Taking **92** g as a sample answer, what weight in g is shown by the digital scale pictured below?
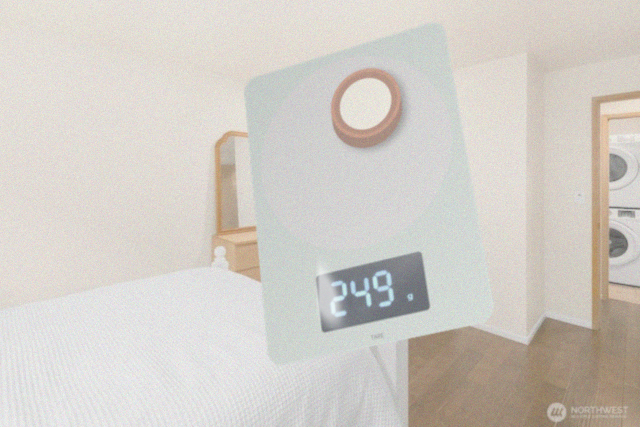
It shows **249** g
